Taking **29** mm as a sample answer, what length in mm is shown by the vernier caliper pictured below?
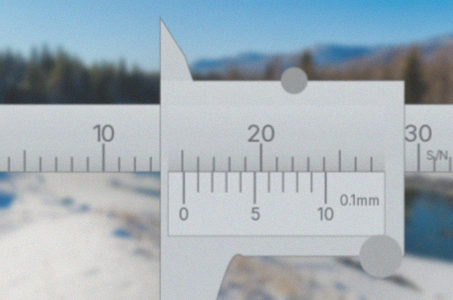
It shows **15.1** mm
